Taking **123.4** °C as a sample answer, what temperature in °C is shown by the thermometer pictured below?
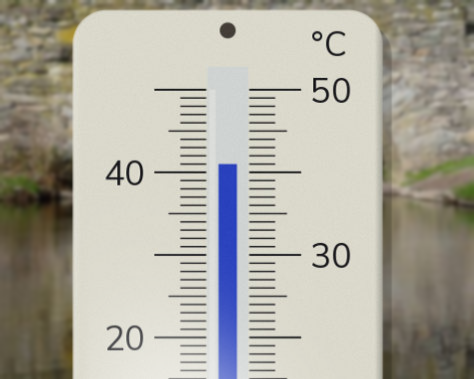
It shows **41** °C
